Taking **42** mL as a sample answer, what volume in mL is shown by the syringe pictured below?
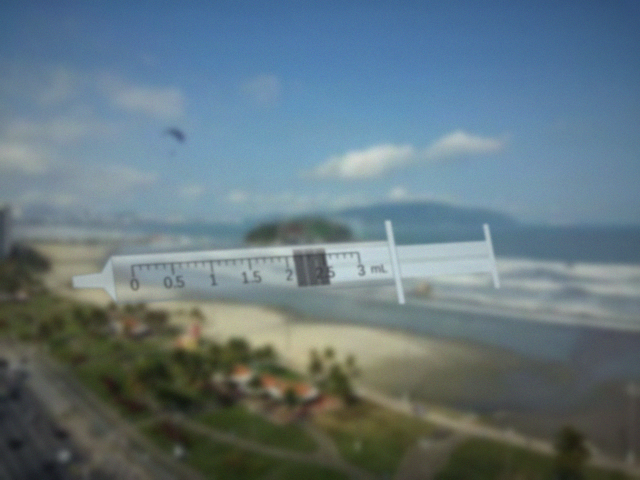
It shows **2.1** mL
